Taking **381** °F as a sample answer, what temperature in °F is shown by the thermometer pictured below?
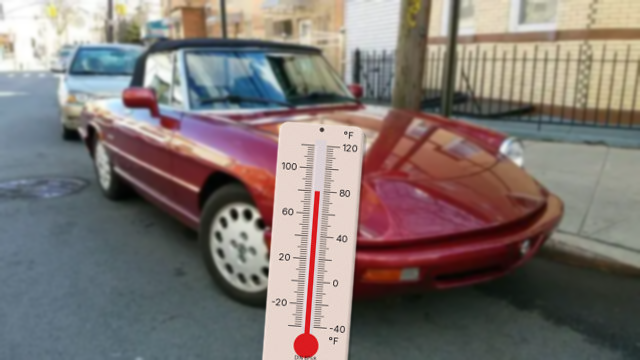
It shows **80** °F
